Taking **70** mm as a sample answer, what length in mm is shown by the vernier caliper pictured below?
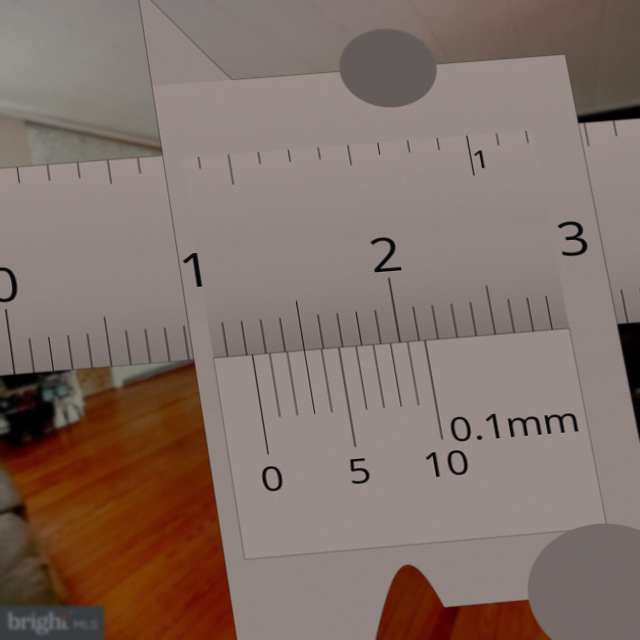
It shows **12.3** mm
